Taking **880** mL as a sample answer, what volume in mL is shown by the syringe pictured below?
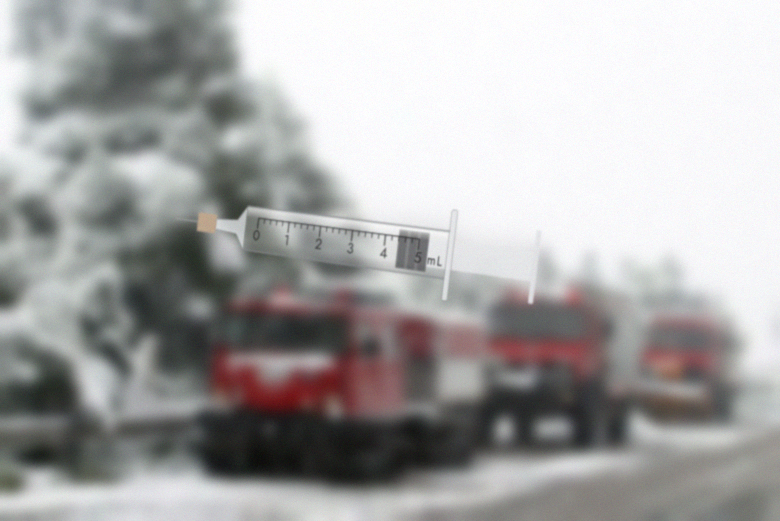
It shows **4.4** mL
